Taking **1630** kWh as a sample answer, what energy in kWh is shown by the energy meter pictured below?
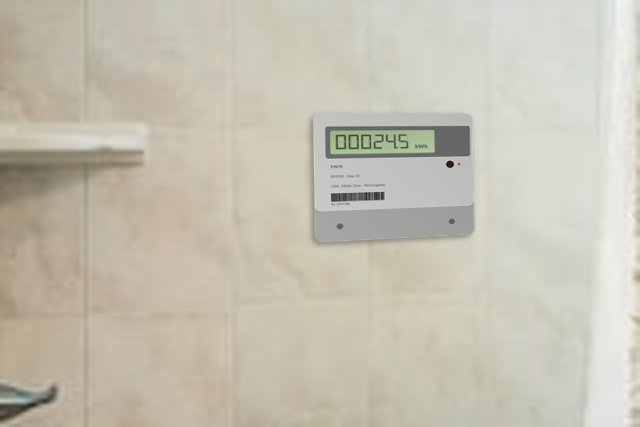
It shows **24.5** kWh
